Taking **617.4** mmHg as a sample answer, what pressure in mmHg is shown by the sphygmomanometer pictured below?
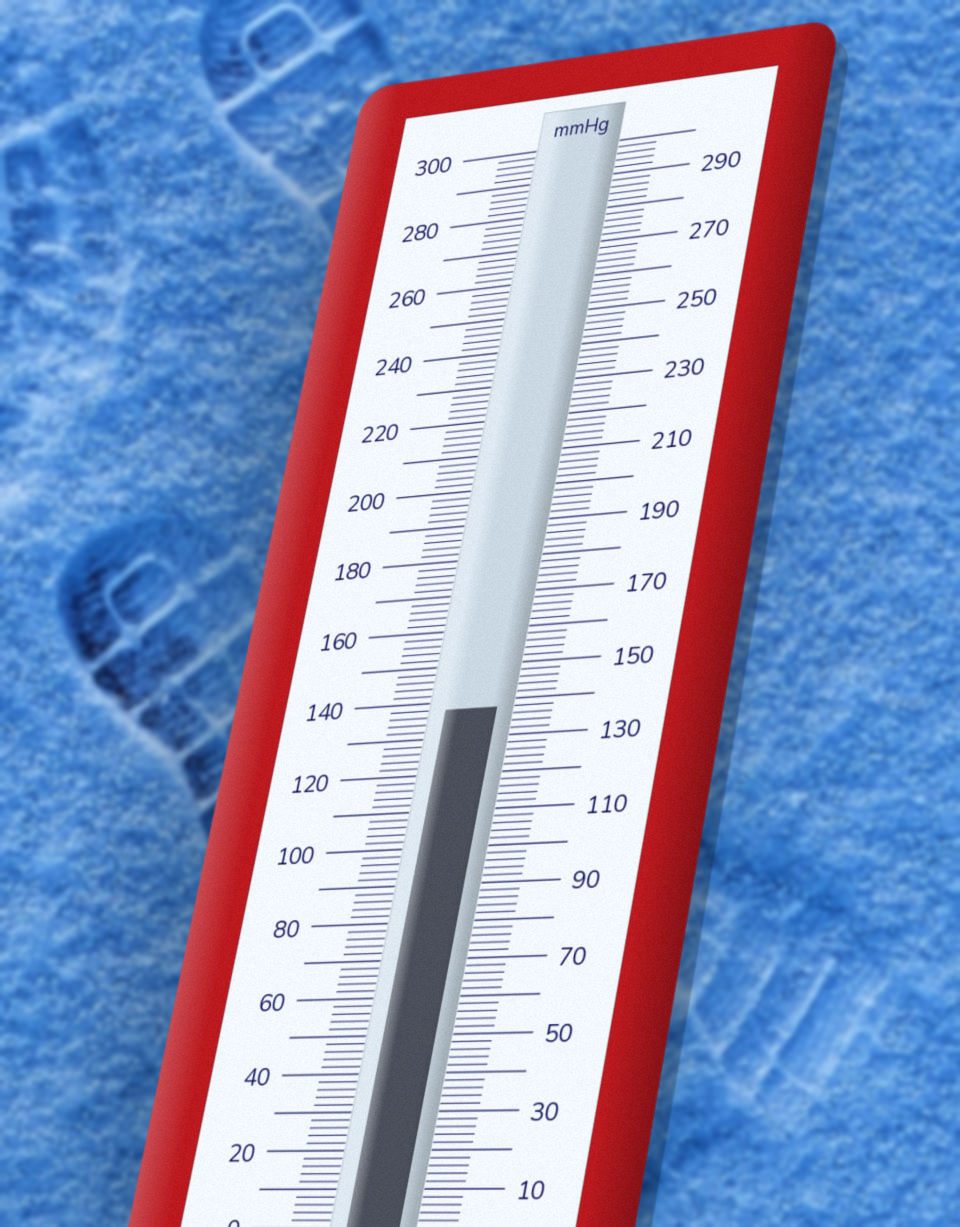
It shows **138** mmHg
